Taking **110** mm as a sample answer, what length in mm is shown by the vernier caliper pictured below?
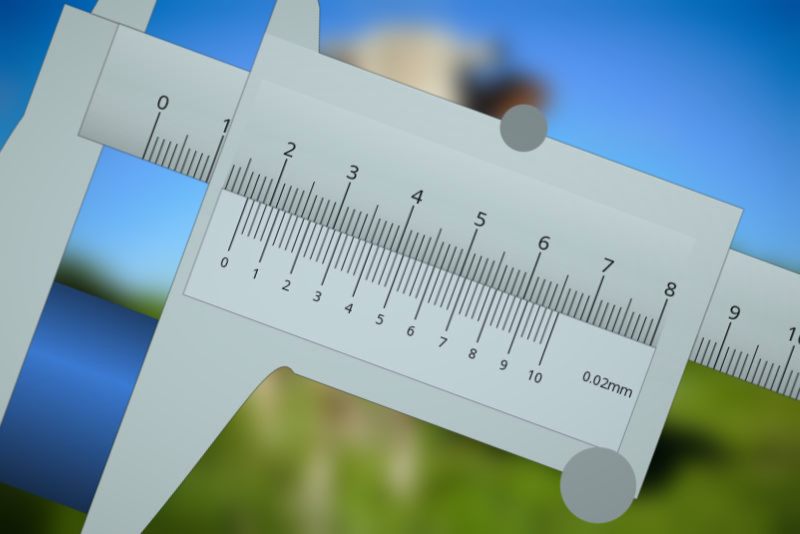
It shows **16.6** mm
